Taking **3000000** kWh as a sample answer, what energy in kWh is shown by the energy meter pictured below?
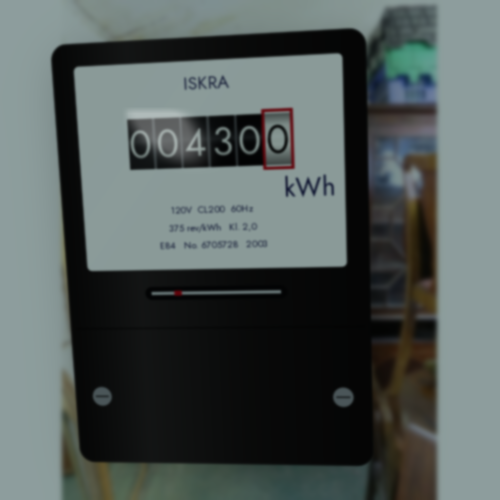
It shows **430.0** kWh
